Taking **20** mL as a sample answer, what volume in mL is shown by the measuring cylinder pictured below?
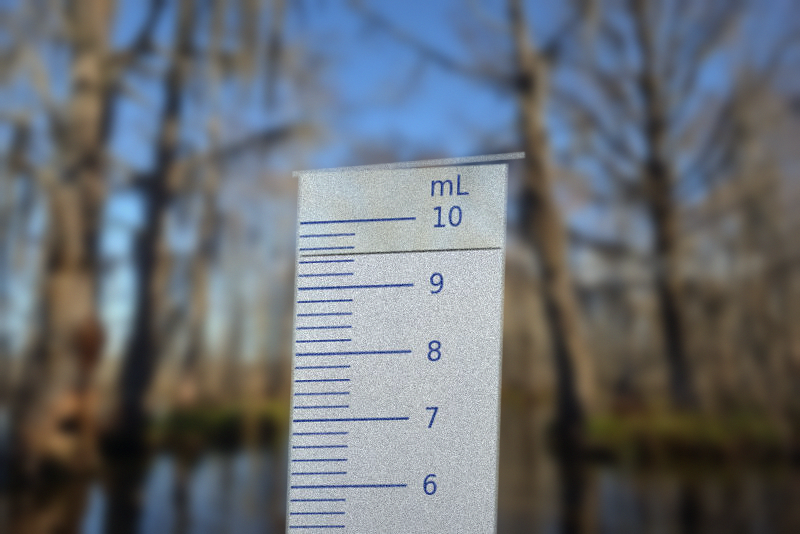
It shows **9.5** mL
